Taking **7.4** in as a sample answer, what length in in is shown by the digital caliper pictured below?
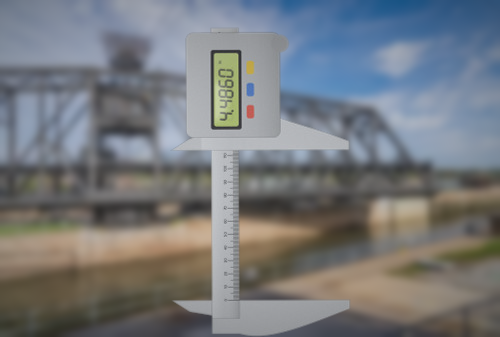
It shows **4.4860** in
